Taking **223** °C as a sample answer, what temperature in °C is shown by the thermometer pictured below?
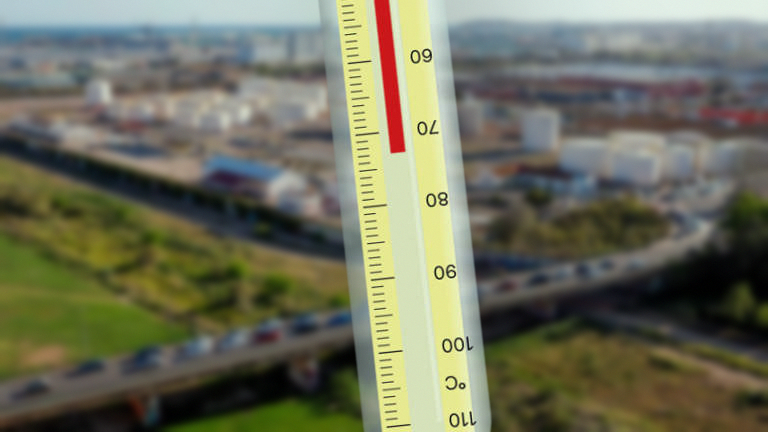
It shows **73** °C
